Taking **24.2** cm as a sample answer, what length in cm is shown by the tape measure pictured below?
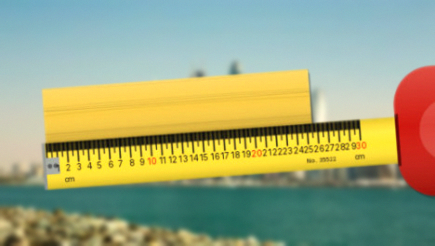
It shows **25.5** cm
